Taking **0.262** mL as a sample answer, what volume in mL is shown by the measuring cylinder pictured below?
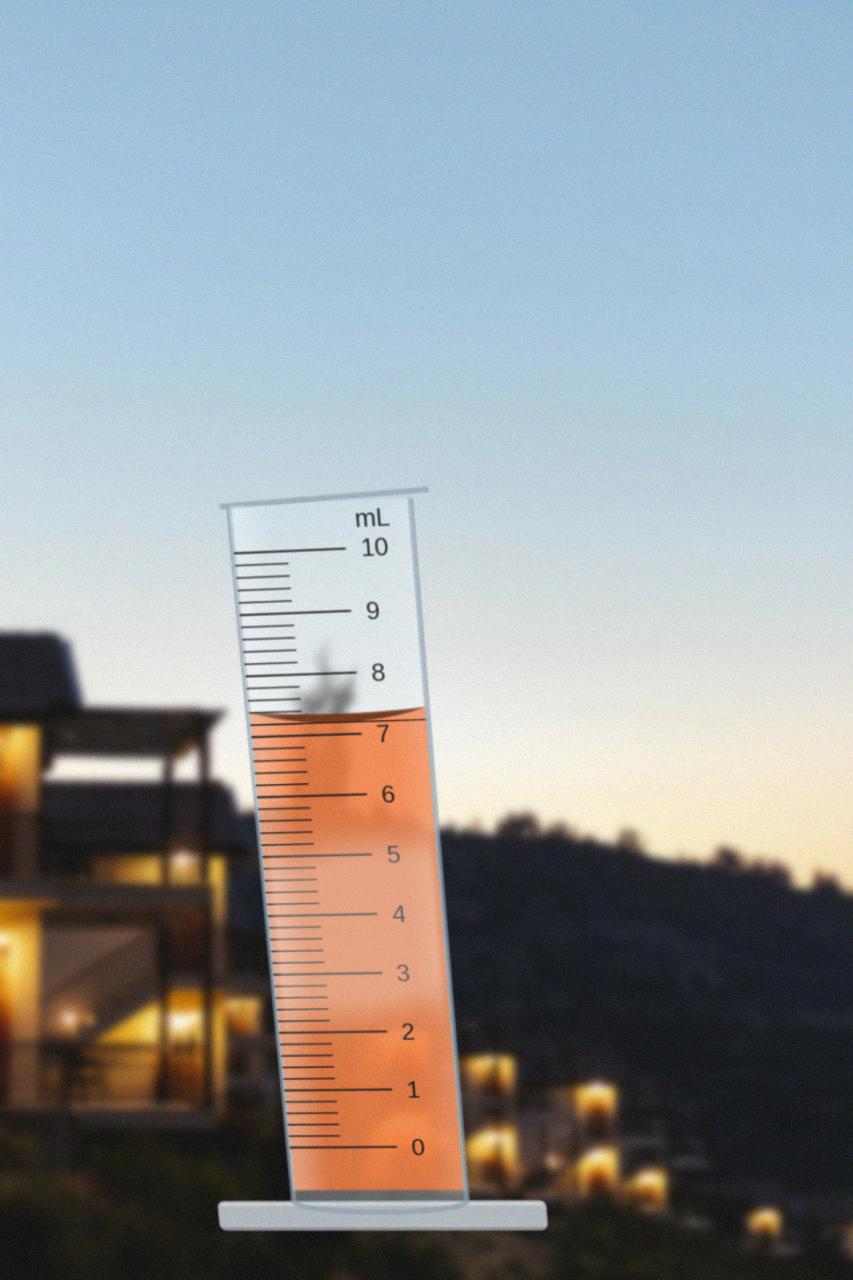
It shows **7.2** mL
